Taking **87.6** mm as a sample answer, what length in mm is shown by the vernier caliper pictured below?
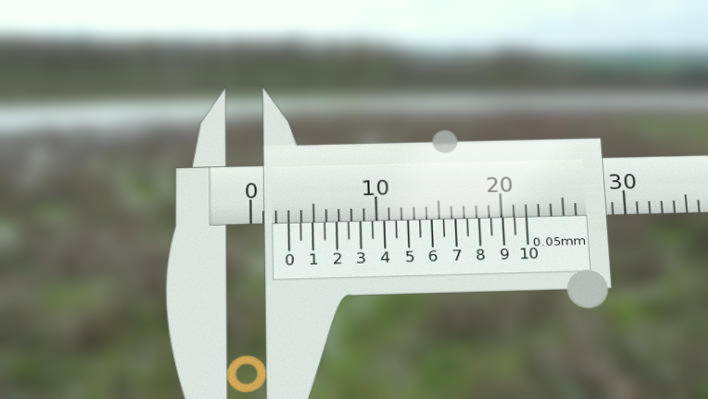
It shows **3.0** mm
